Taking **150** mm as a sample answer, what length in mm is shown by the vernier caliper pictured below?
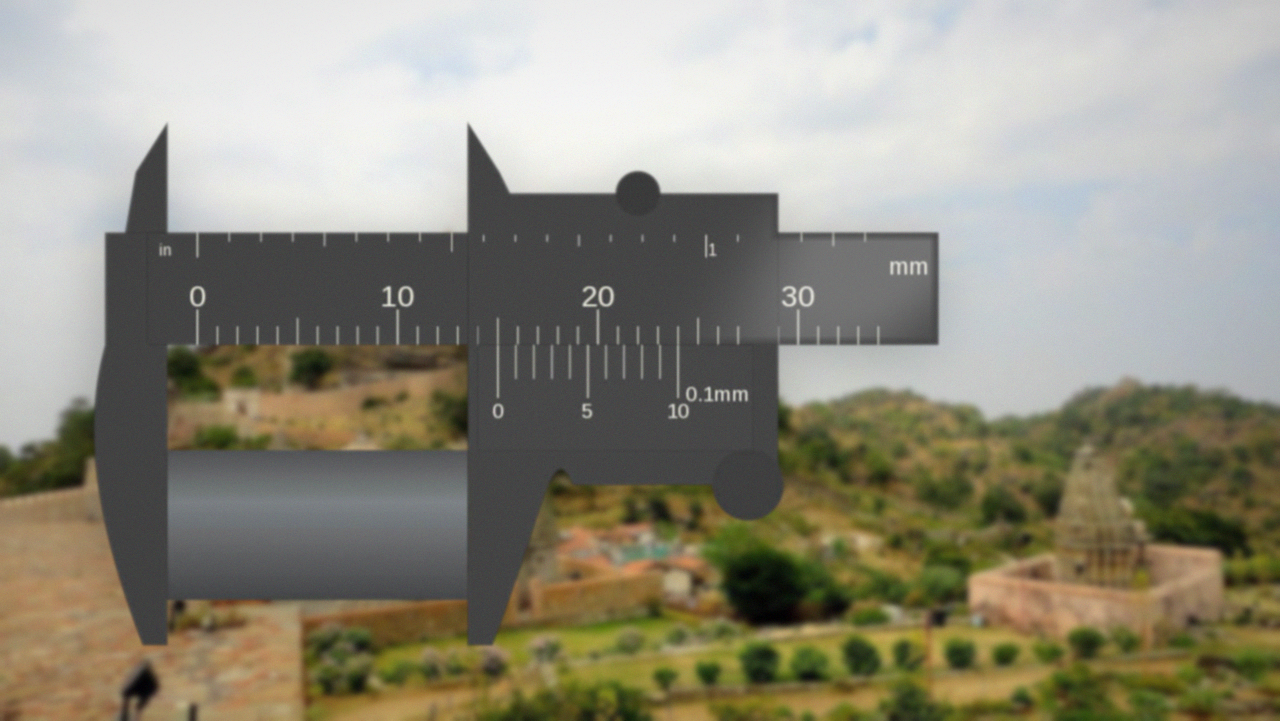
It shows **15.0** mm
